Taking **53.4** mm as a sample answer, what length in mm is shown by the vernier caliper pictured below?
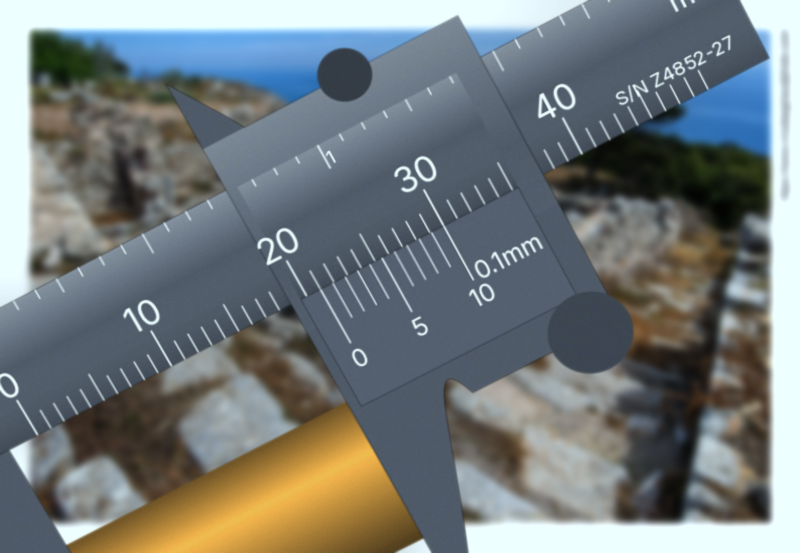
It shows **21.0** mm
